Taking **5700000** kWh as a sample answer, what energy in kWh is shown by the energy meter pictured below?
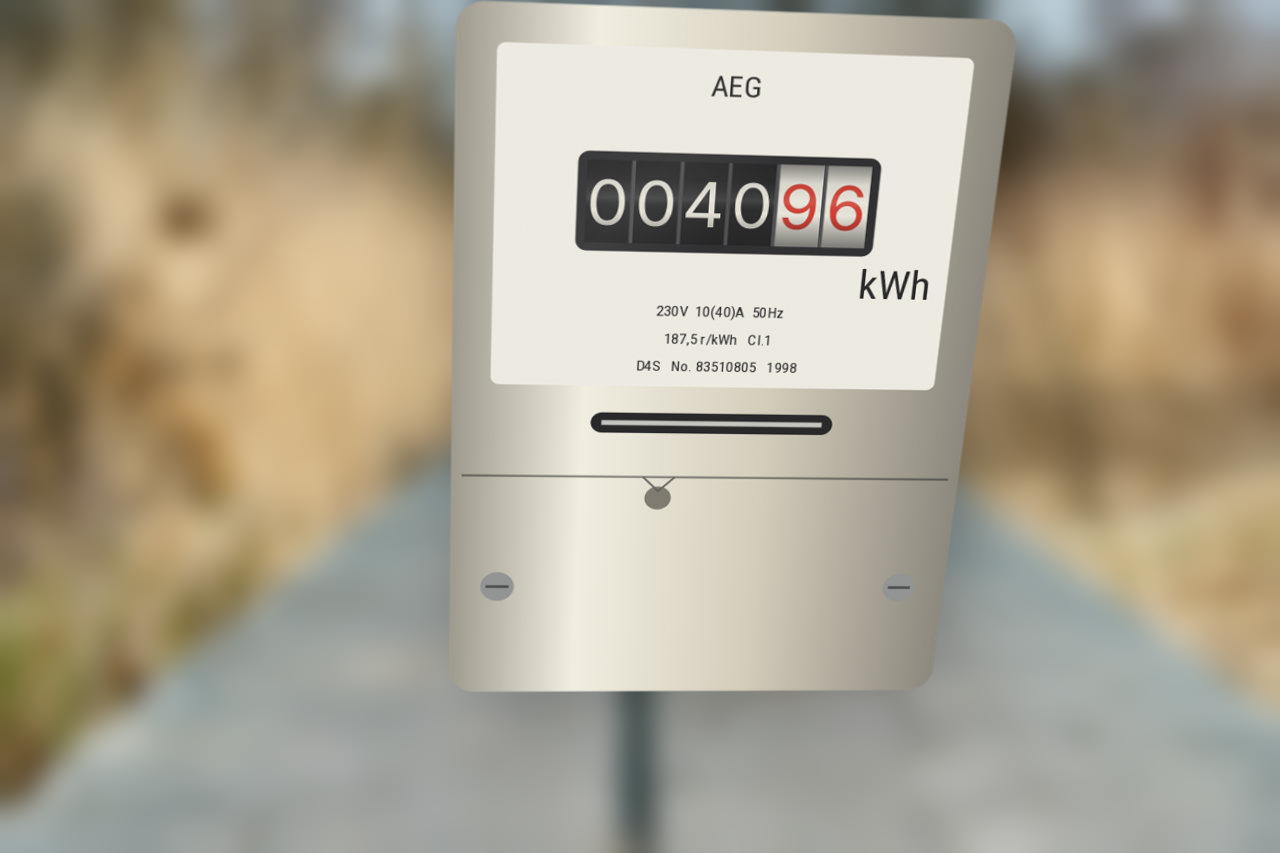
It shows **40.96** kWh
